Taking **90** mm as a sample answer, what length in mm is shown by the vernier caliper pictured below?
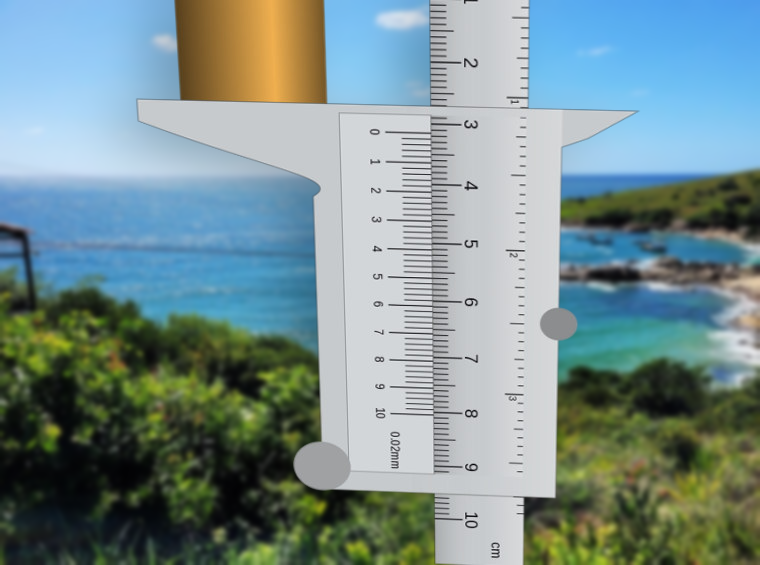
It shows **31.5** mm
